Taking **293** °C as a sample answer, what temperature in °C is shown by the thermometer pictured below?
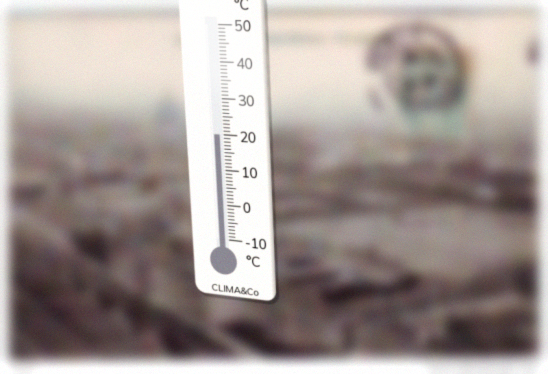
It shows **20** °C
